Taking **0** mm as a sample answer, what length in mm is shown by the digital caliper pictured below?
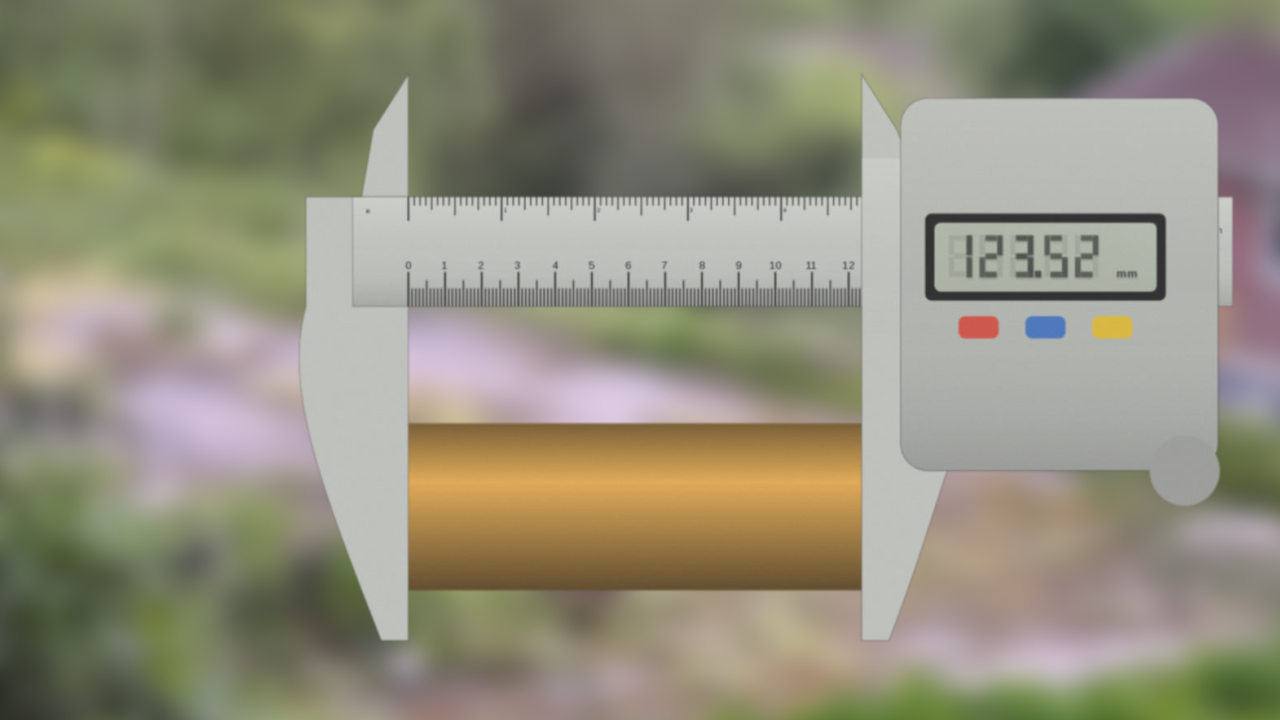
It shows **123.52** mm
